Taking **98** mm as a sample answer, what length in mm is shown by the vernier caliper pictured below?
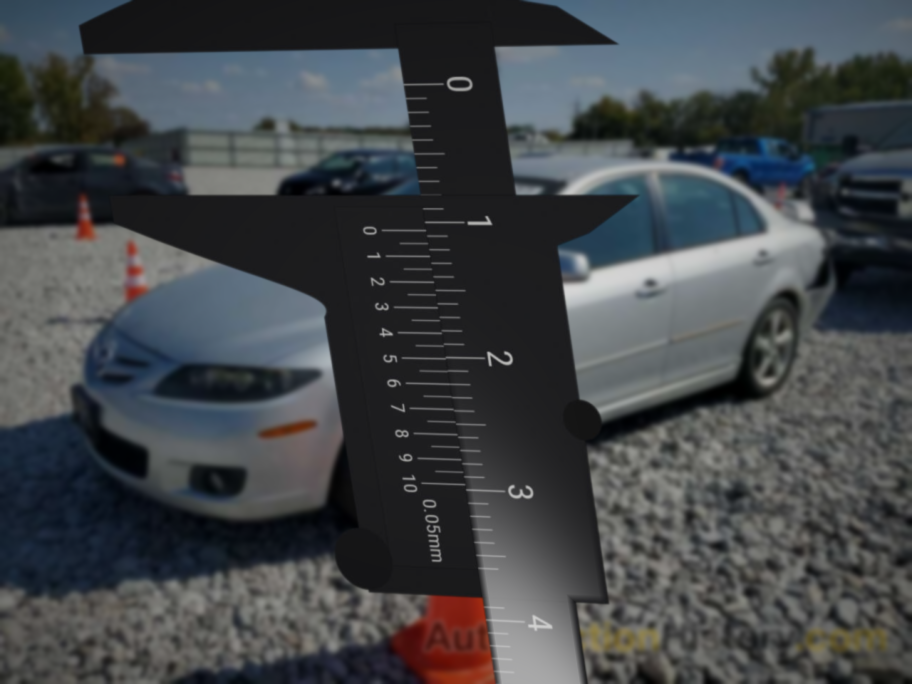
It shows **10.6** mm
